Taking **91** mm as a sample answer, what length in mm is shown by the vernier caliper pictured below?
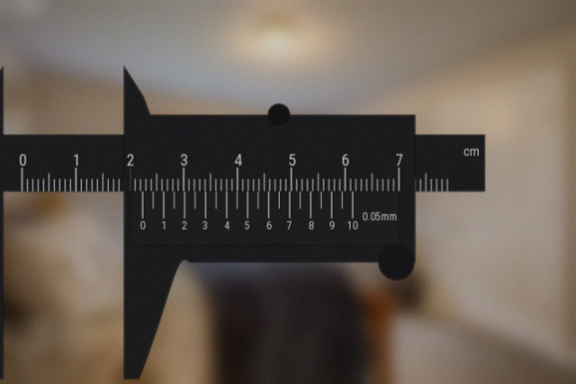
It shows **22.4** mm
